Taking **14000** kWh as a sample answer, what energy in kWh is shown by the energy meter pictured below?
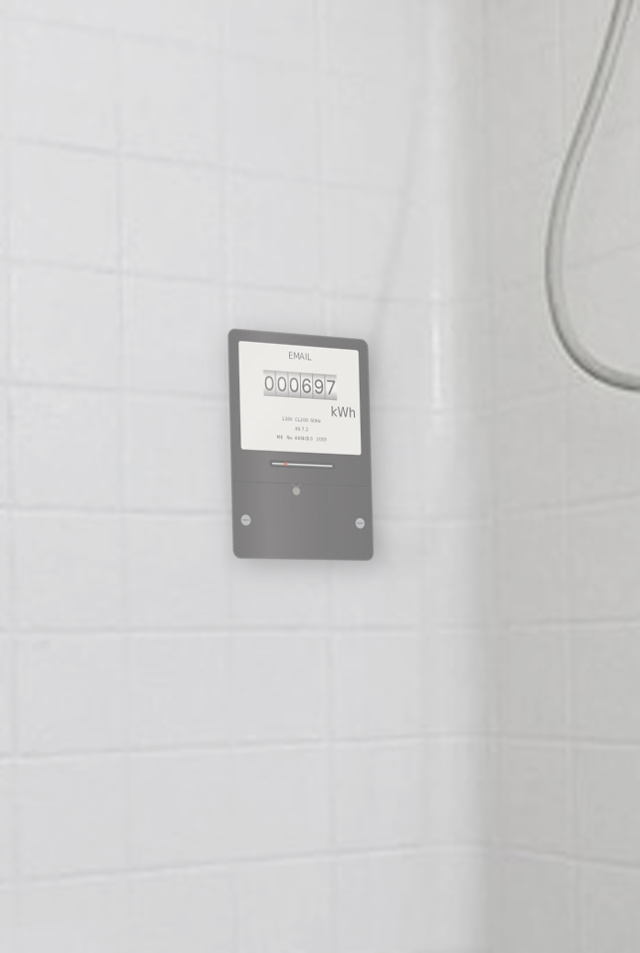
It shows **697** kWh
